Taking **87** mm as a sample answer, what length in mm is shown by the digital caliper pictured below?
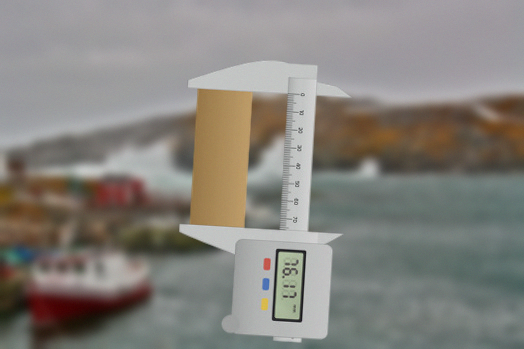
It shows **76.17** mm
